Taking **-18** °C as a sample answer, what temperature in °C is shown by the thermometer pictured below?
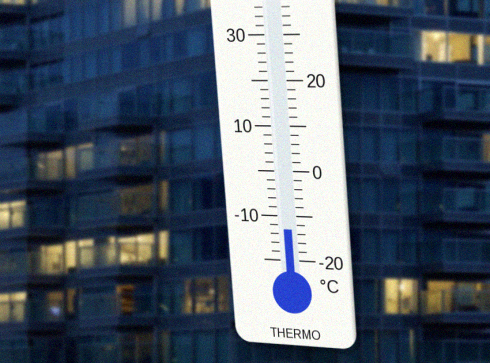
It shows **-13** °C
